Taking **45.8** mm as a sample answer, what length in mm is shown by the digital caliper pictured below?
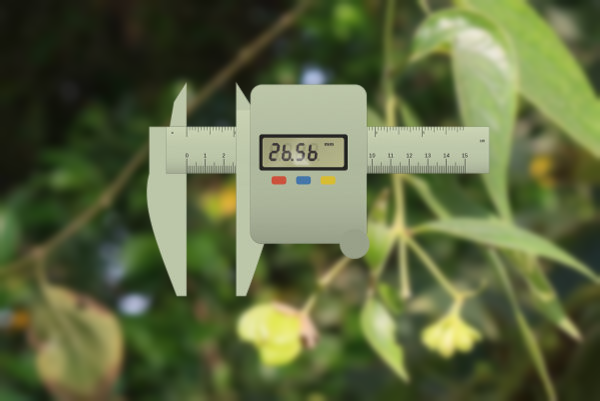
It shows **26.56** mm
